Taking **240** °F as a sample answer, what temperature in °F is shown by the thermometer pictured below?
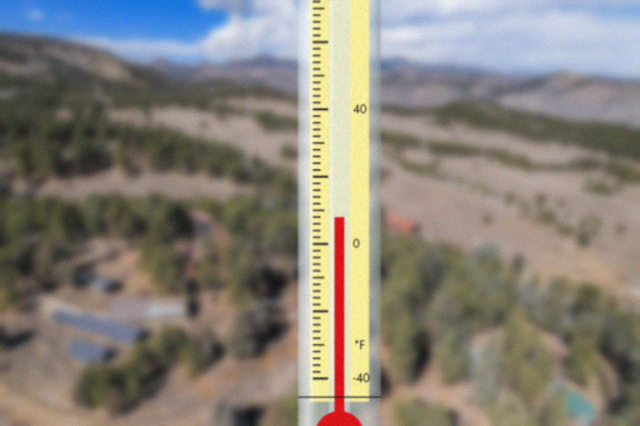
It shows **8** °F
